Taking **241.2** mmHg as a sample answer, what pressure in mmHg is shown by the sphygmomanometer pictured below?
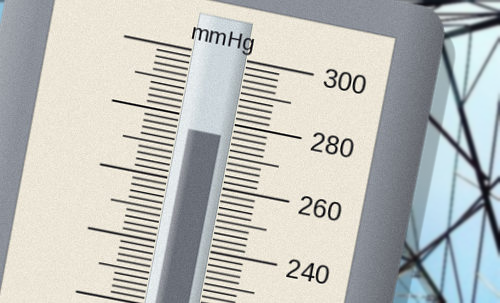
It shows **276** mmHg
